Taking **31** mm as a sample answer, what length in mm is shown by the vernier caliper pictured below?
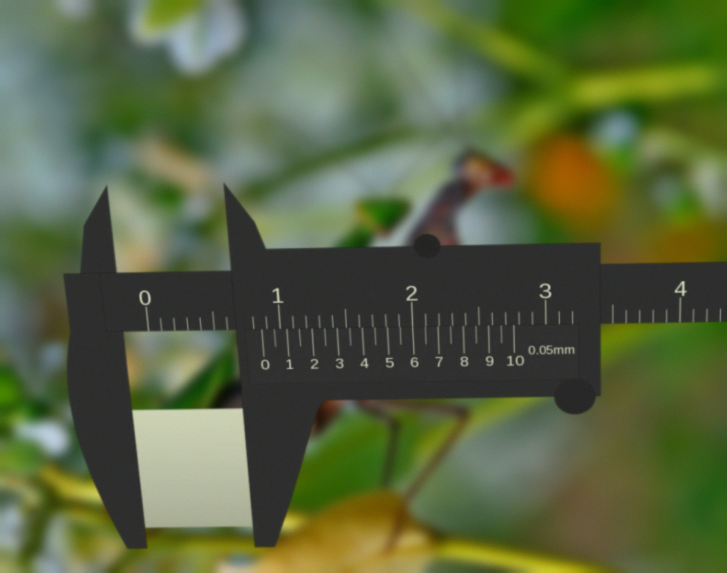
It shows **8.6** mm
